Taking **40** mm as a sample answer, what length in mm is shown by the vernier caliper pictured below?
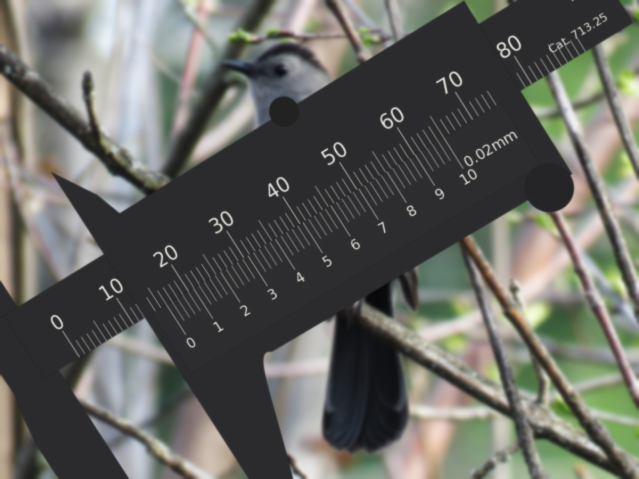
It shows **16.0** mm
